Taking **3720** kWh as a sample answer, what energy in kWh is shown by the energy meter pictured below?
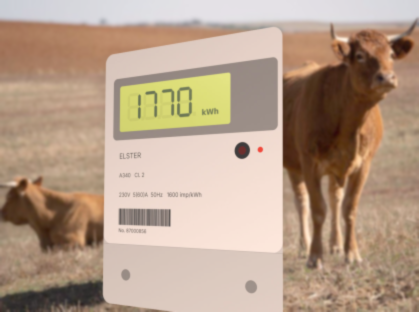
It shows **1770** kWh
